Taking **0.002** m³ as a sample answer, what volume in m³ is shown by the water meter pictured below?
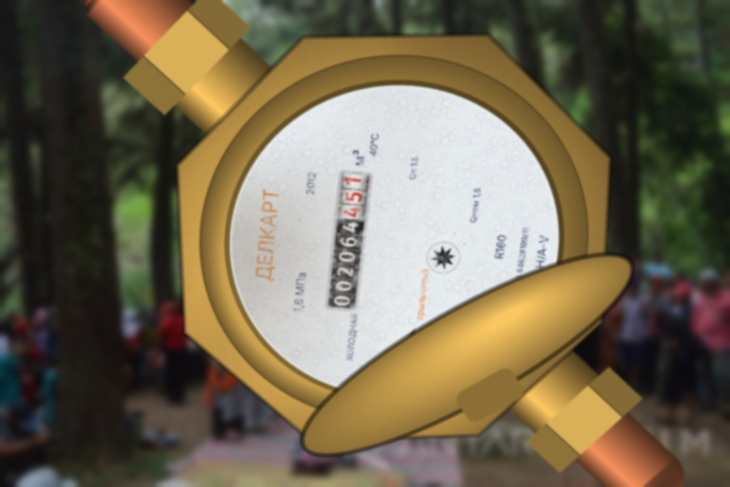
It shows **2064.451** m³
